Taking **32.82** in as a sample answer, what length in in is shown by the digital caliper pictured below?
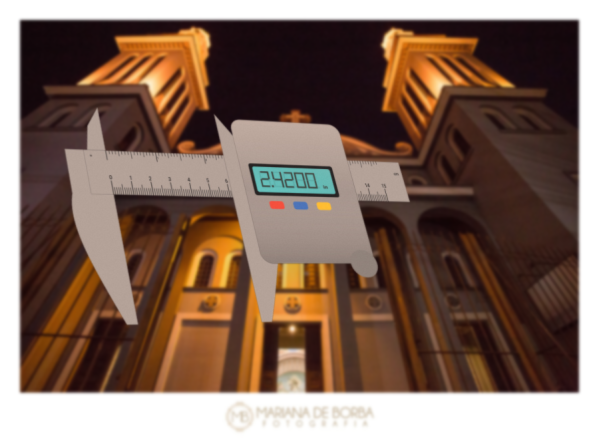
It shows **2.4200** in
